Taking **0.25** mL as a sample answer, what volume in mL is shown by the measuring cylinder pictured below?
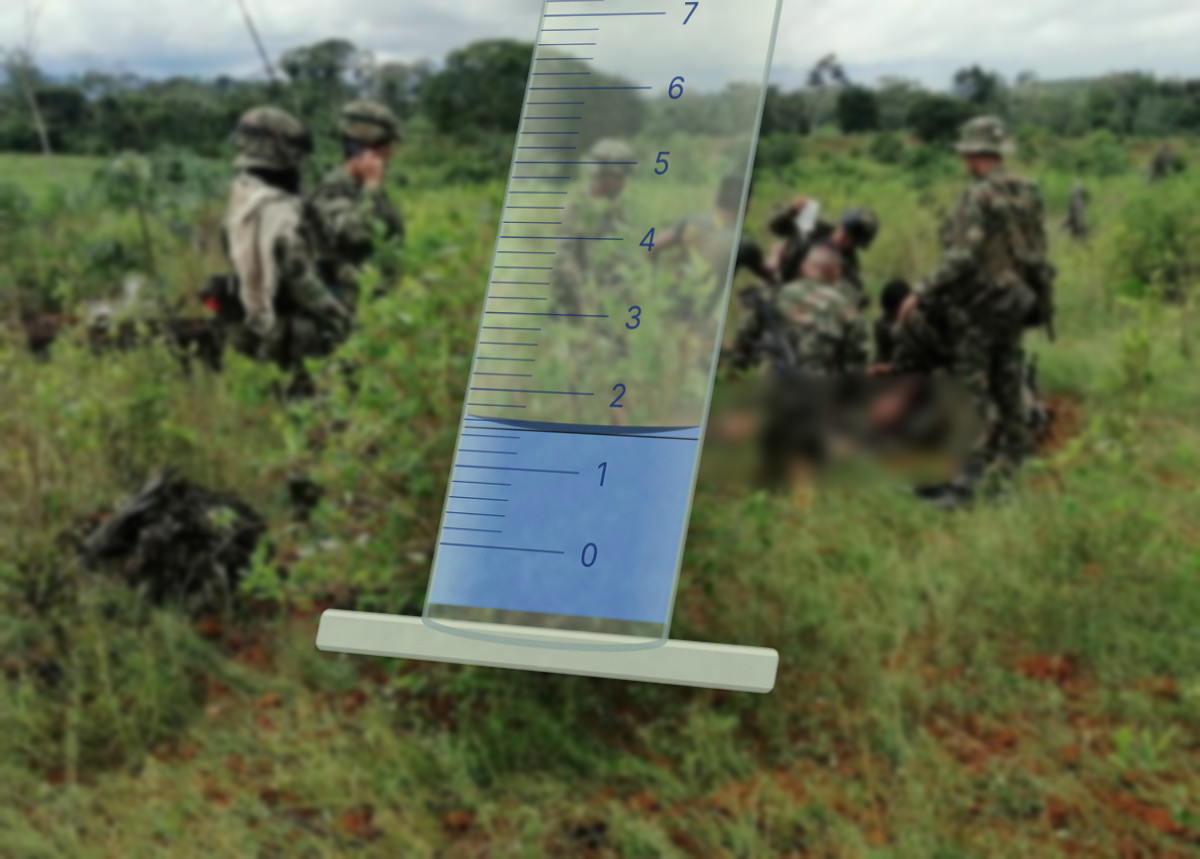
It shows **1.5** mL
